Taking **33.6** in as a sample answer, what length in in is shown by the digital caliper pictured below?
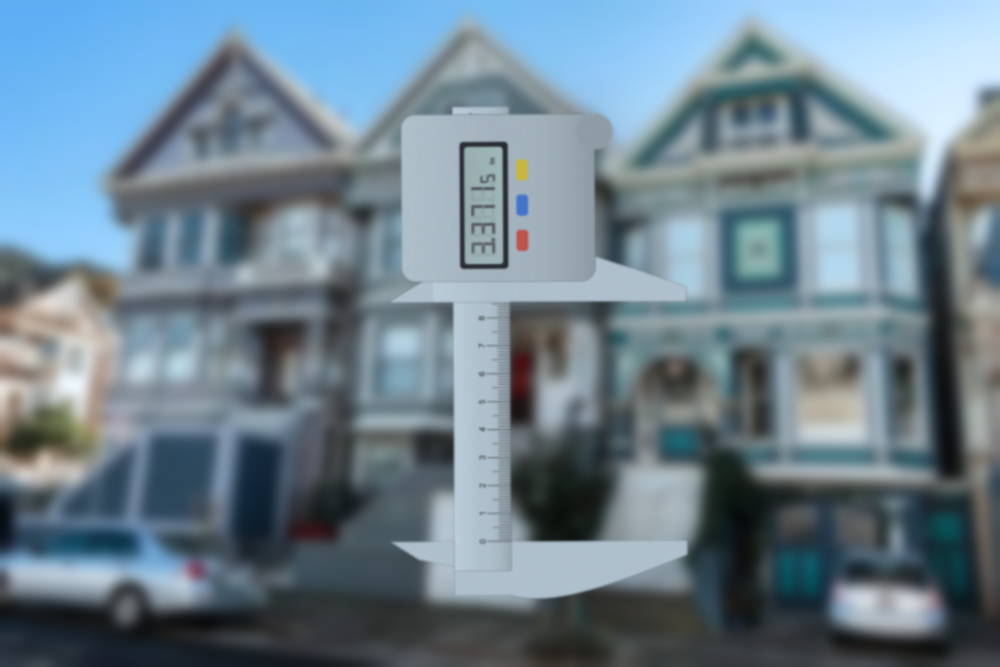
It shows **3.3715** in
